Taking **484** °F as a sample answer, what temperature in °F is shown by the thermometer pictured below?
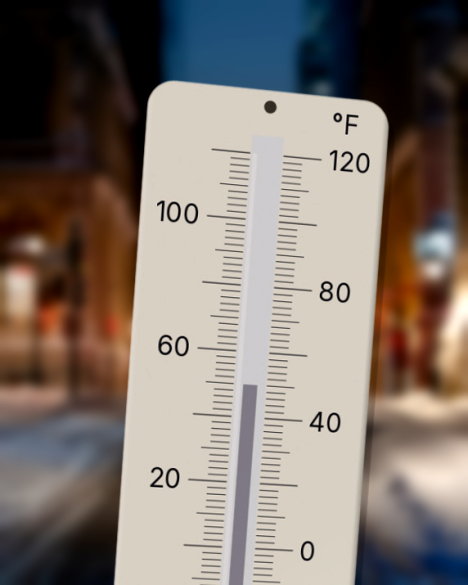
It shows **50** °F
